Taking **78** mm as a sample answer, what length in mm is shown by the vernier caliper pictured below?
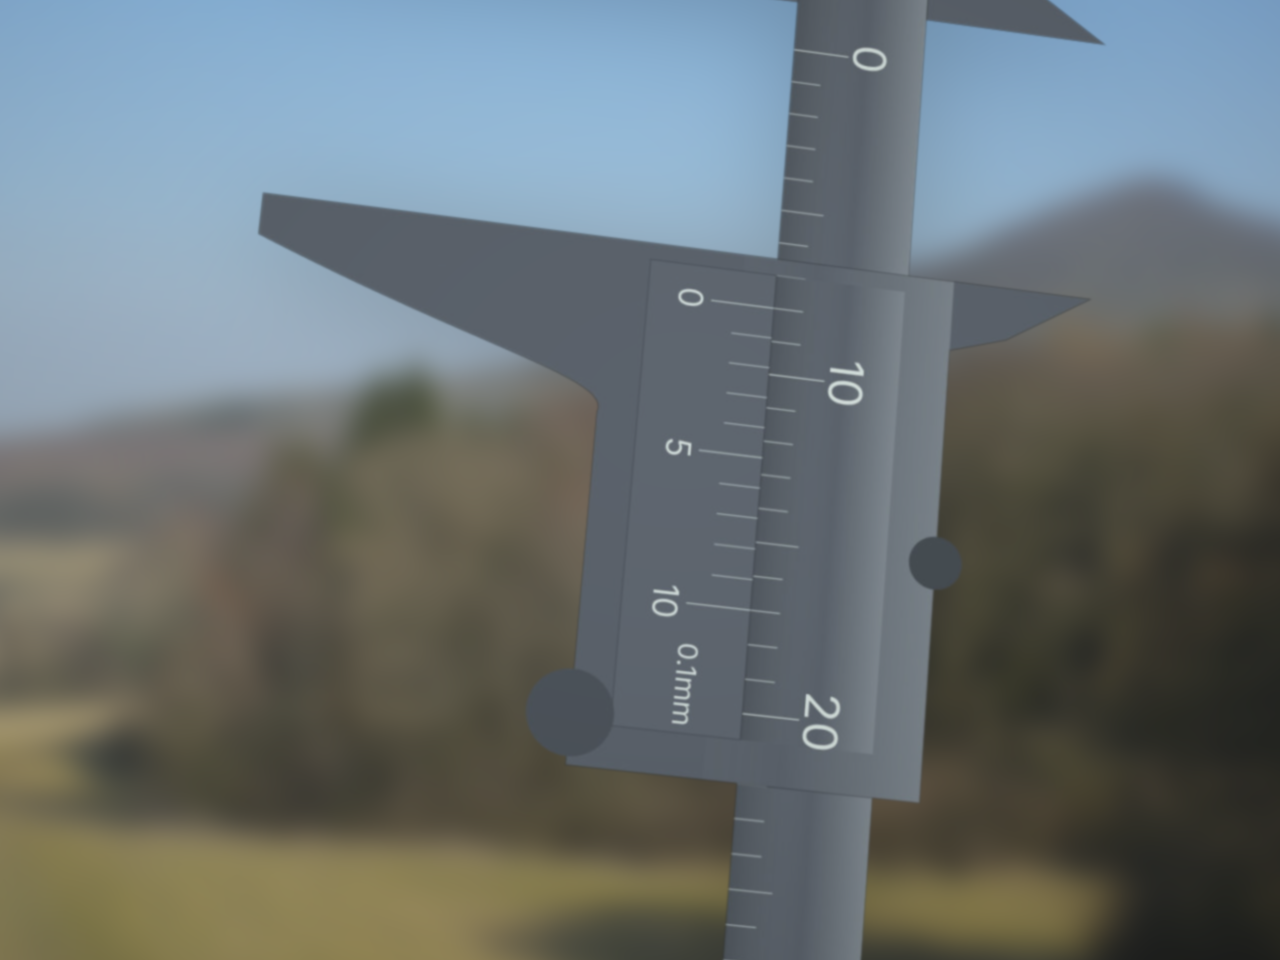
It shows **8.0** mm
